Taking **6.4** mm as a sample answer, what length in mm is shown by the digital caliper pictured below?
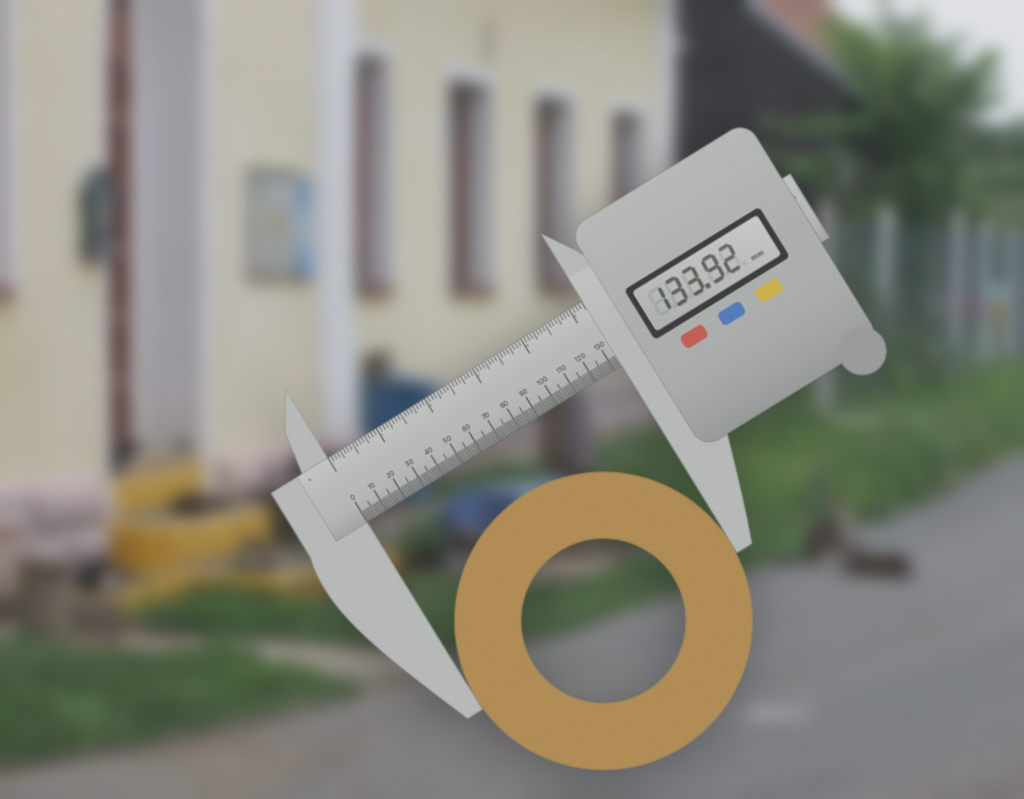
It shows **133.92** mm
